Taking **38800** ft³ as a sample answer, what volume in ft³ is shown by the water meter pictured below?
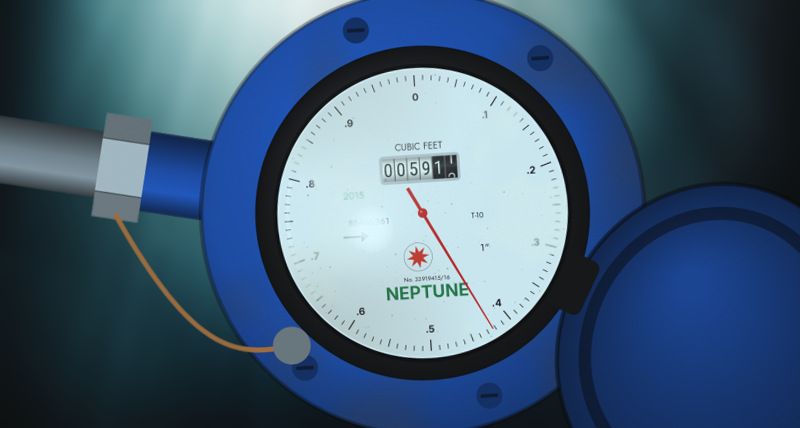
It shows **5911.42** ft³
